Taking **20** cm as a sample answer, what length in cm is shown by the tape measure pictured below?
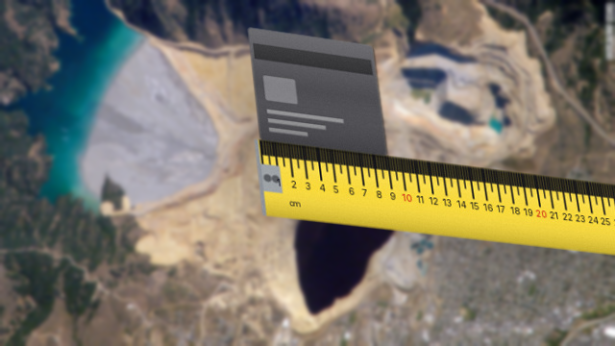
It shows **9** cm
